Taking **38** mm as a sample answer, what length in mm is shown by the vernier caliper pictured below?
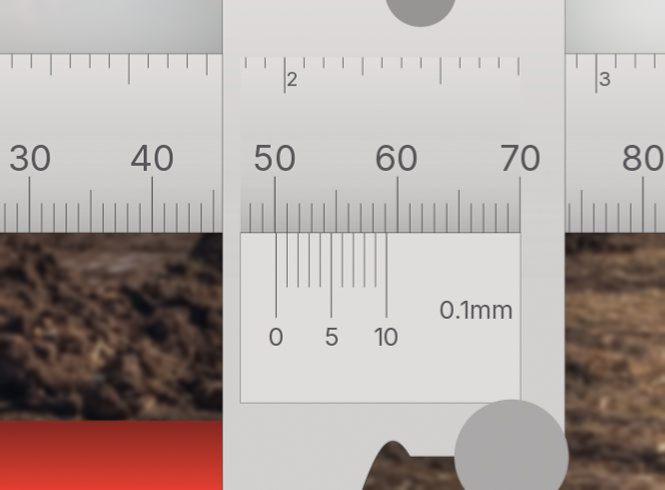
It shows **50.1** mm
